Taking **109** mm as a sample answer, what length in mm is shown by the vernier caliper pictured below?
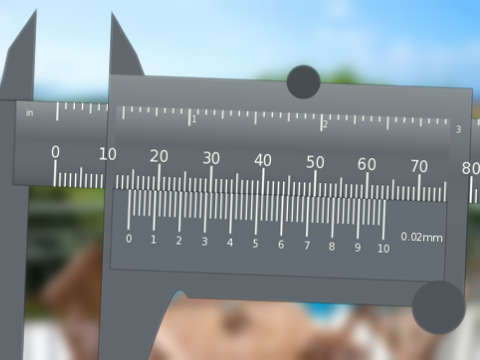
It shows **14.5** mm
